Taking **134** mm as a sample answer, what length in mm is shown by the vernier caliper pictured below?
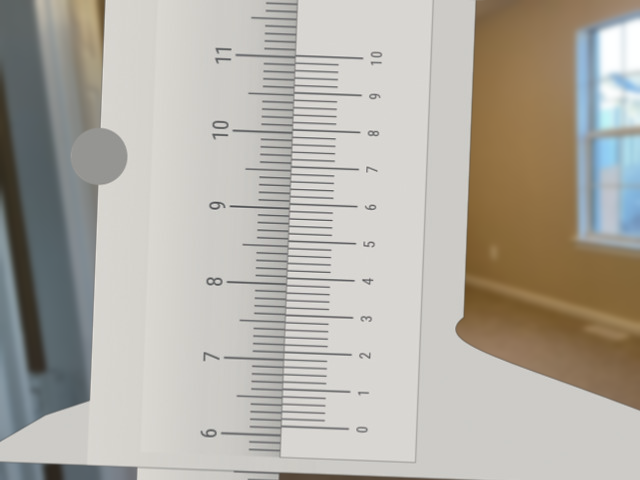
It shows **61.2** mm
